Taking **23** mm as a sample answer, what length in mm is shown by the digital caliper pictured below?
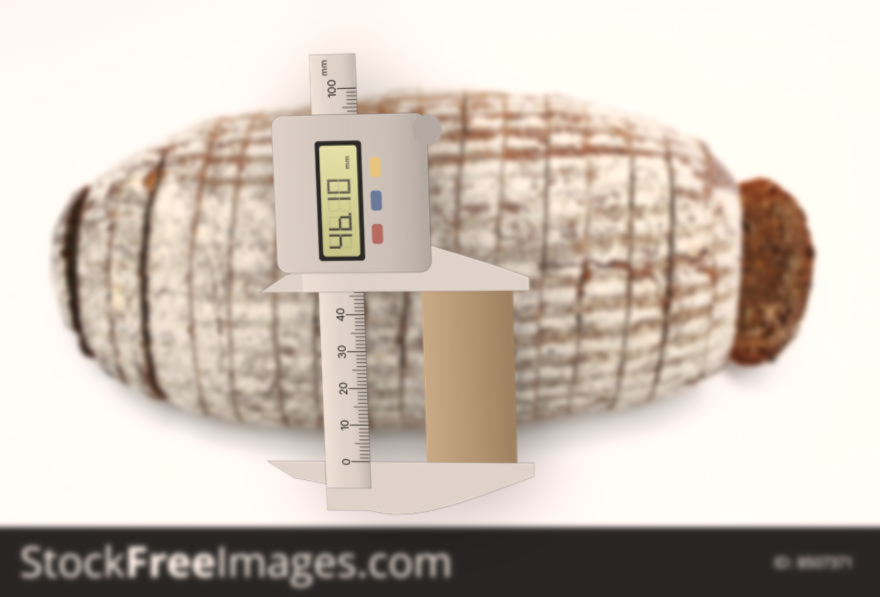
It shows **46.10** mm
